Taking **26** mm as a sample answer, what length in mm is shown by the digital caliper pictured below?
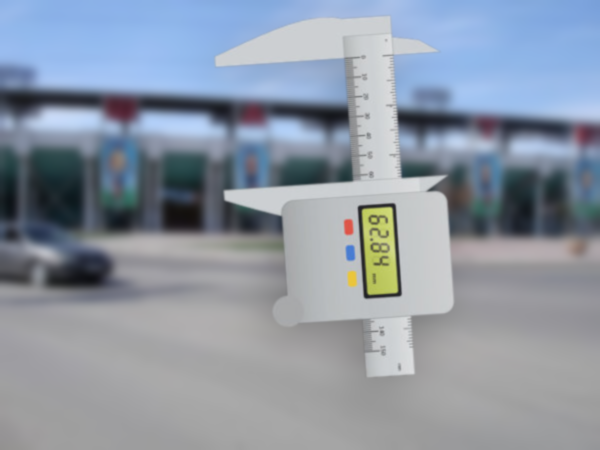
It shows **62.84** mm
